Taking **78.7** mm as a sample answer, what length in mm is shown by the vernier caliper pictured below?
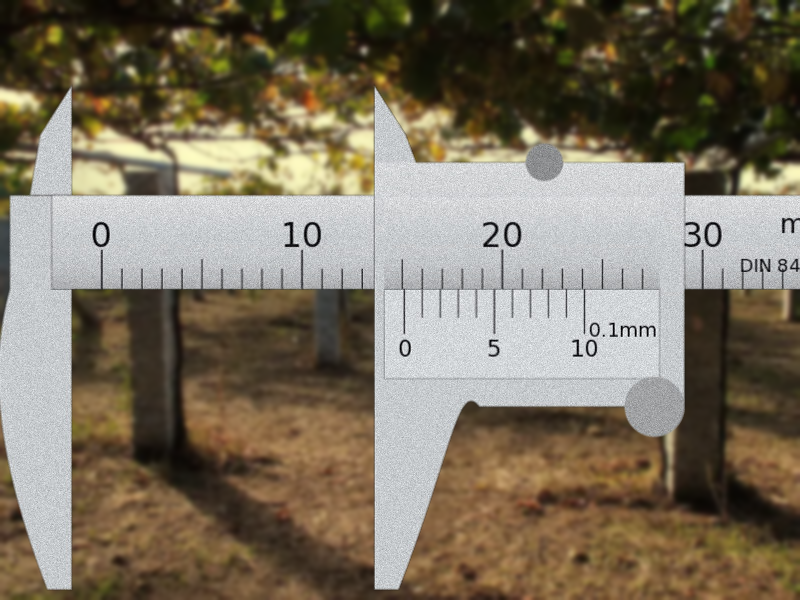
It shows **15.1** mm
